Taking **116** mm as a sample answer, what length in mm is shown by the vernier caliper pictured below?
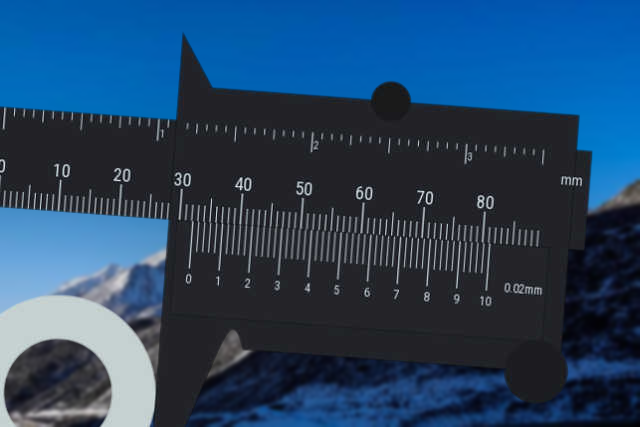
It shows **32.2** mm
